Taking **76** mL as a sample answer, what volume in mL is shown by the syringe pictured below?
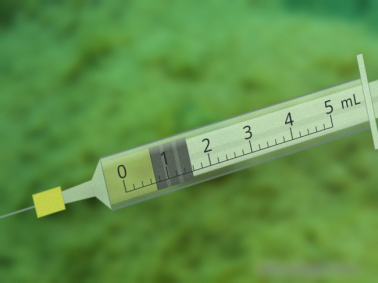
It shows **0.7** mL
